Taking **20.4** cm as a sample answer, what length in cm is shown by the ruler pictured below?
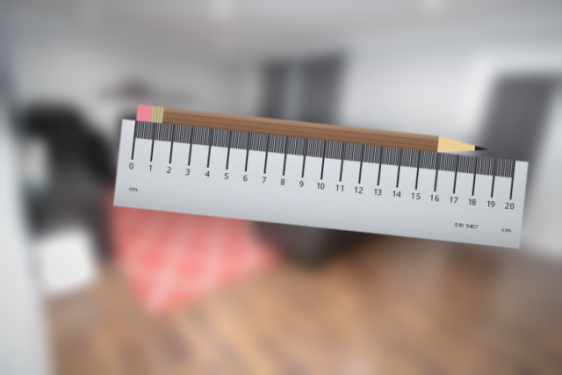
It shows **18.5** cm
